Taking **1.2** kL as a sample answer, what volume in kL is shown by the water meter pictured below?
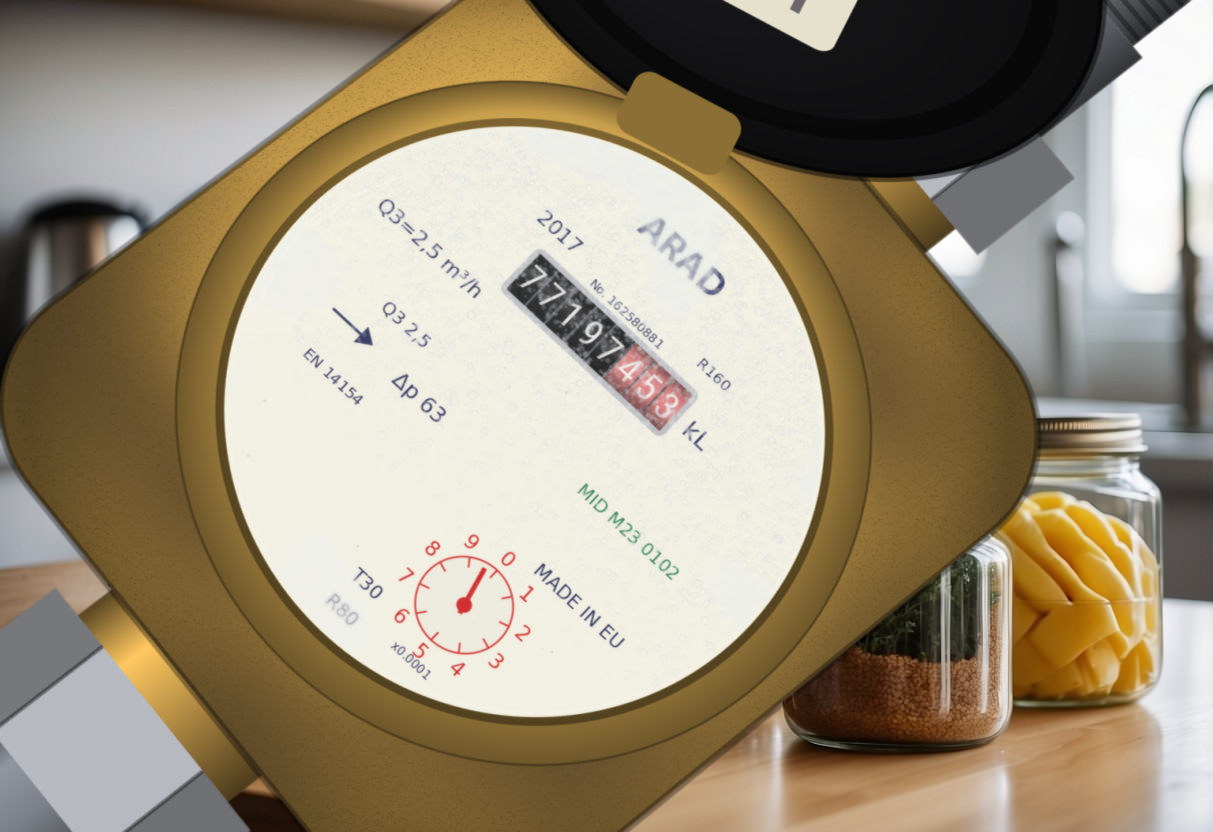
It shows **77197.4529** kL
